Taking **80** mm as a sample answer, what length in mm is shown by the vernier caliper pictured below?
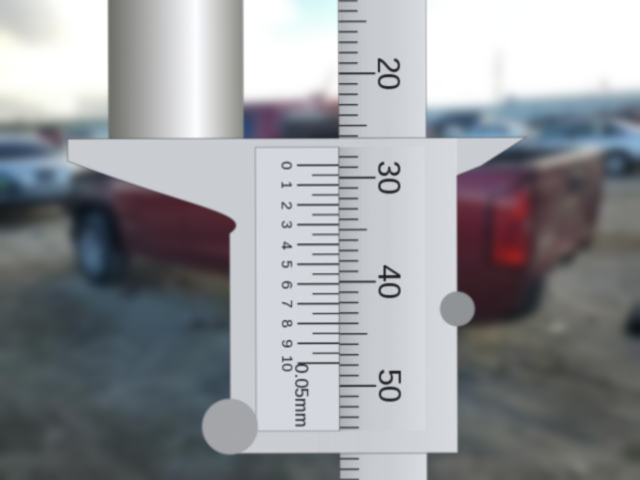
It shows **28.8** mm
